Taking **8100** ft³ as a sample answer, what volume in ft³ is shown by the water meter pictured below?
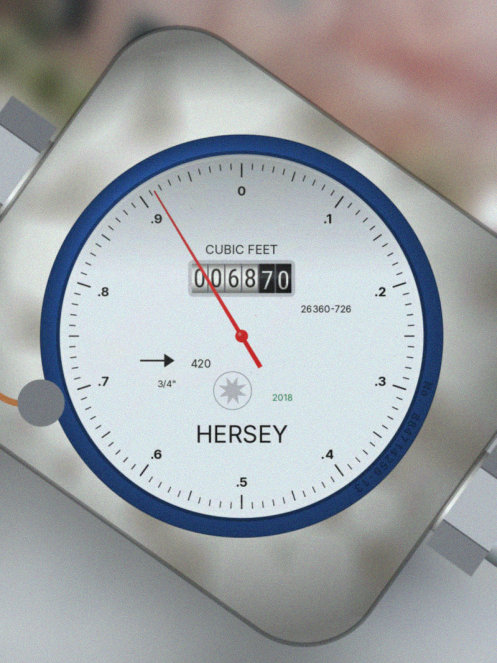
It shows **6869.91** ft³
